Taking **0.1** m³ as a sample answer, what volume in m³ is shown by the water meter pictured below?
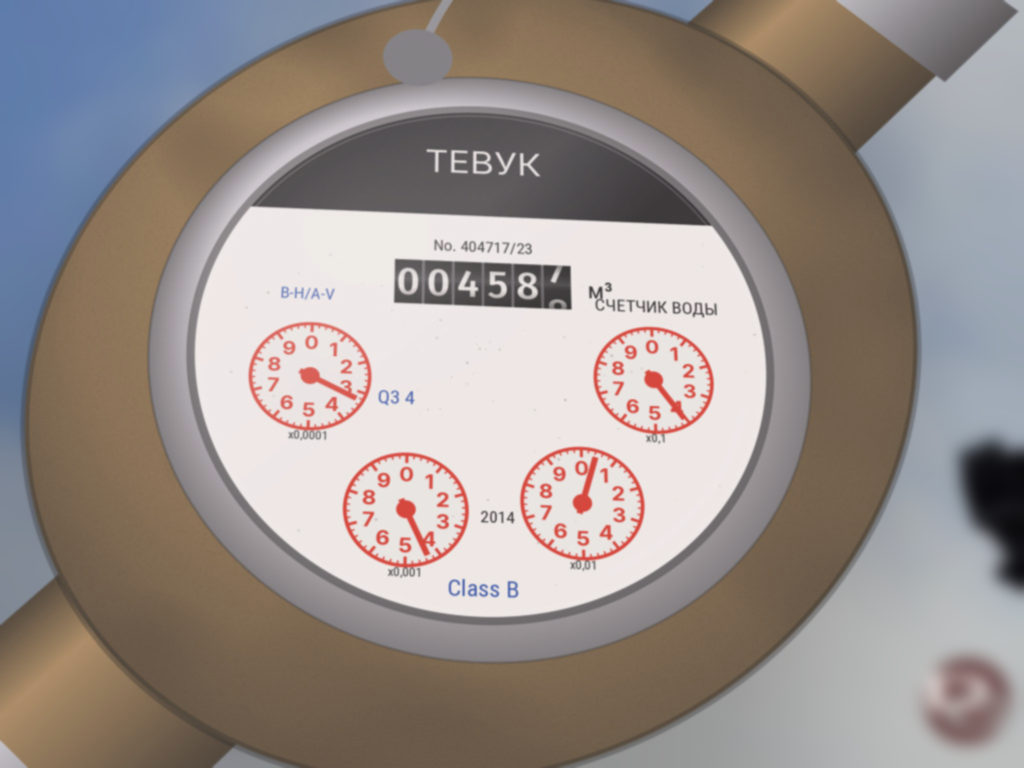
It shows **4587.4043** m³
